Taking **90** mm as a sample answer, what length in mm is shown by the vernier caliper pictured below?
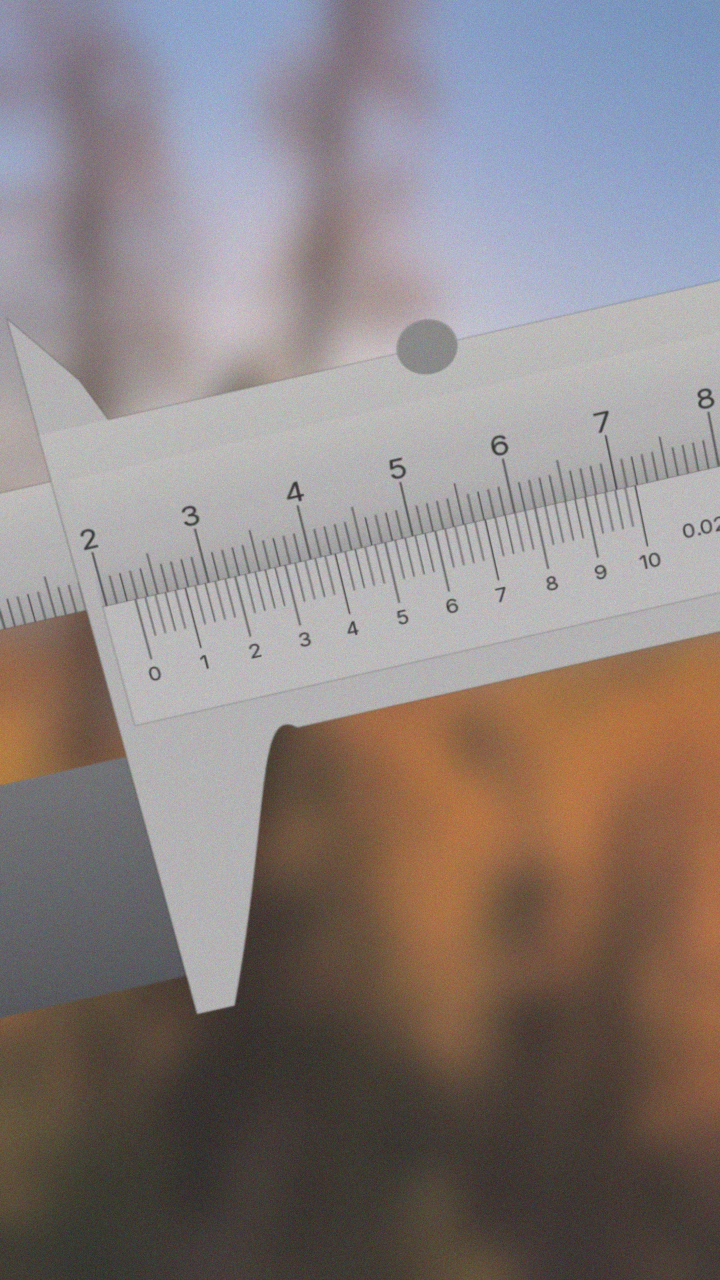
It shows **22.8** mm
